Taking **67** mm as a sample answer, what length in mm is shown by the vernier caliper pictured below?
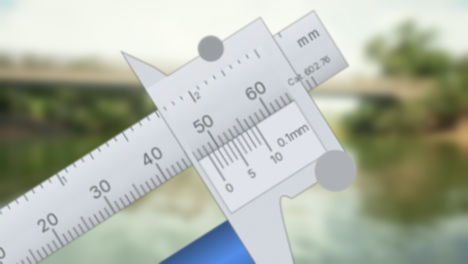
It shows **48.0** mm
